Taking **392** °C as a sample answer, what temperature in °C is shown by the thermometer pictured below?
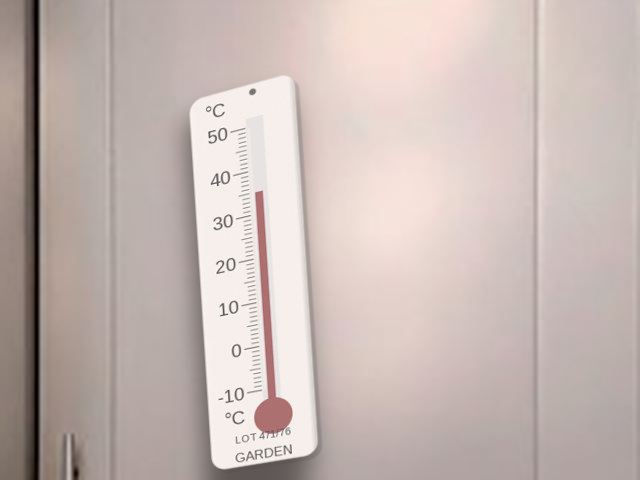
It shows **35** °C
